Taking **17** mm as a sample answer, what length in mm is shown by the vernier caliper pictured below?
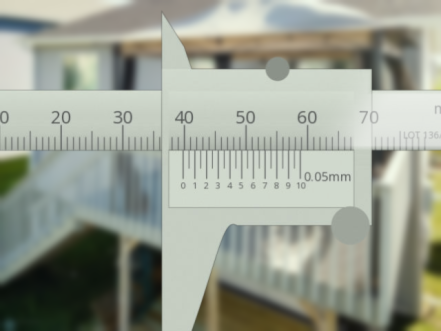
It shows **39.8** mm
